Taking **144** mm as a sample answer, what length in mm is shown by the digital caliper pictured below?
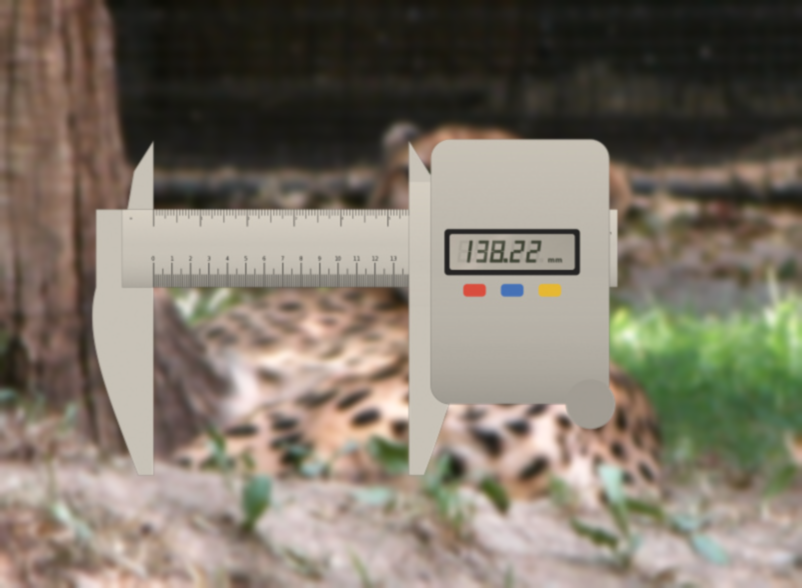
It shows **138.22** mm
